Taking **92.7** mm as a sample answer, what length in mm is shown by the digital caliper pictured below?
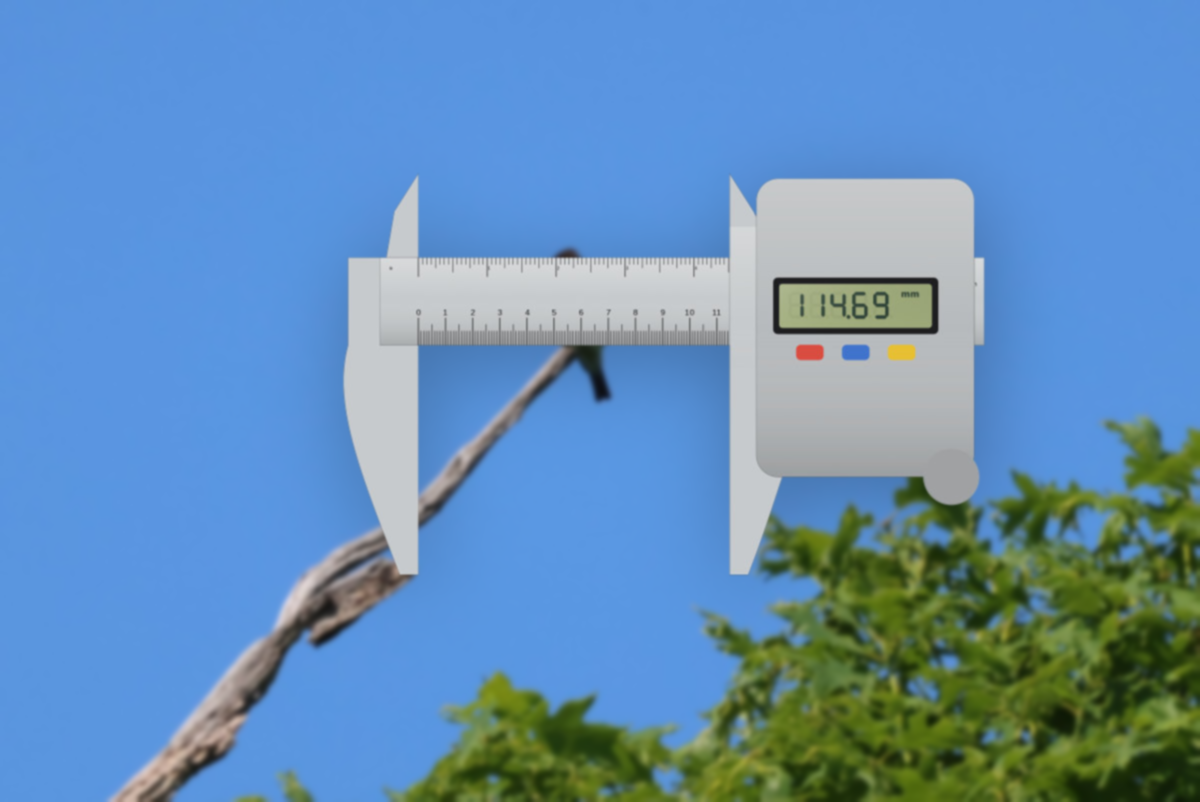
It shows **114.69** mm
